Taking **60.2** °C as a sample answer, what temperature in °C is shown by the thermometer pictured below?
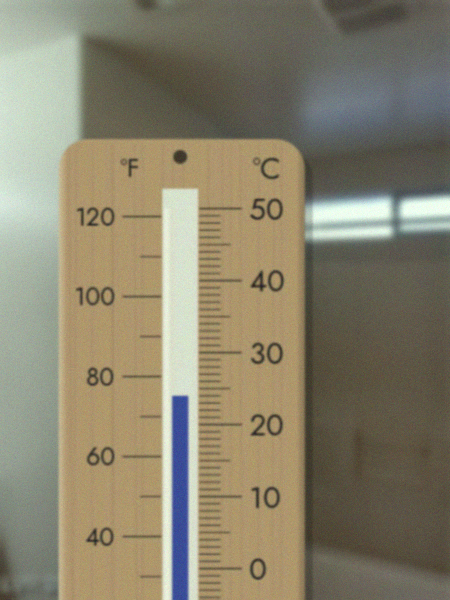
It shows **24** °C
